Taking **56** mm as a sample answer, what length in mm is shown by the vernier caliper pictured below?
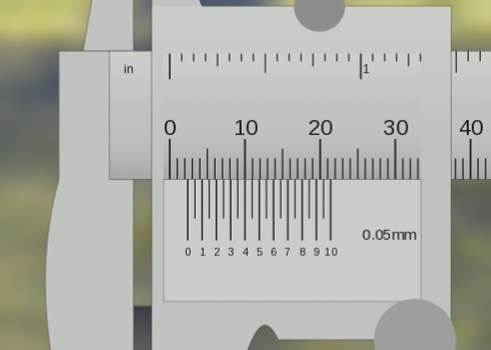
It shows **2.4** mm
